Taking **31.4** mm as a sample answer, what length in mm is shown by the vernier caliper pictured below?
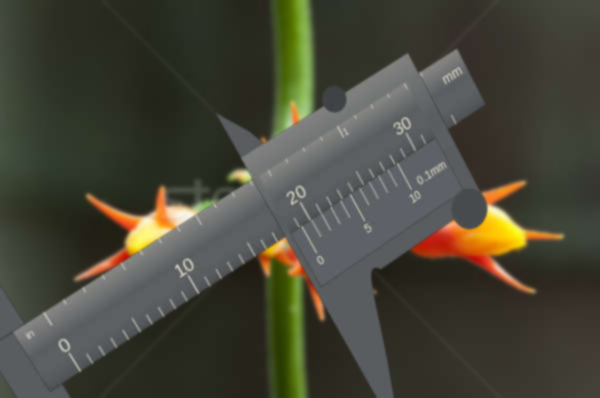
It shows **19.2** mm
